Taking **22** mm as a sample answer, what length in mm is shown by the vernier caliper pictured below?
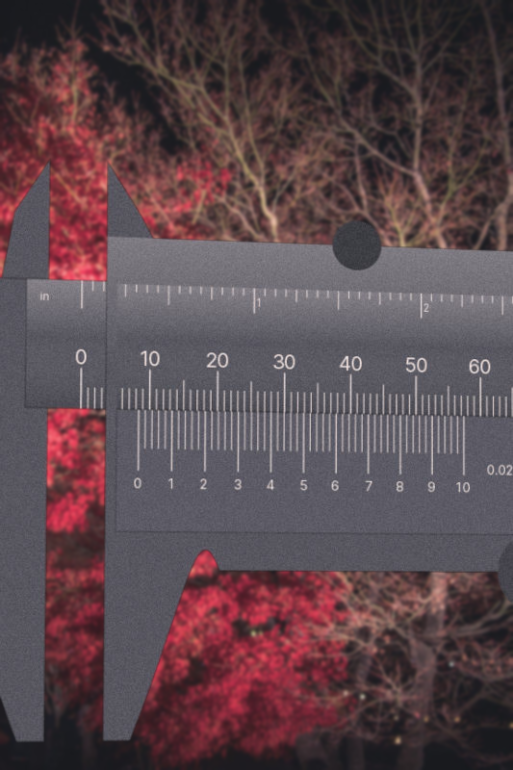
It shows **8.4** mm
